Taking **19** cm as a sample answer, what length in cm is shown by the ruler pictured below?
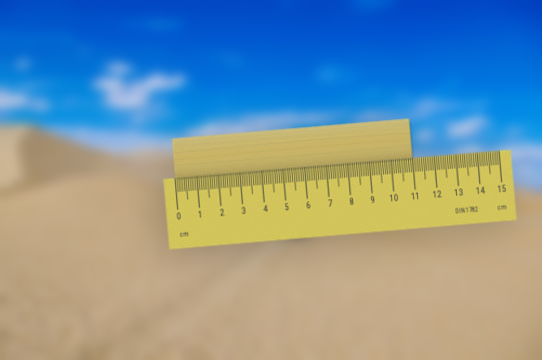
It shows **11** cm
